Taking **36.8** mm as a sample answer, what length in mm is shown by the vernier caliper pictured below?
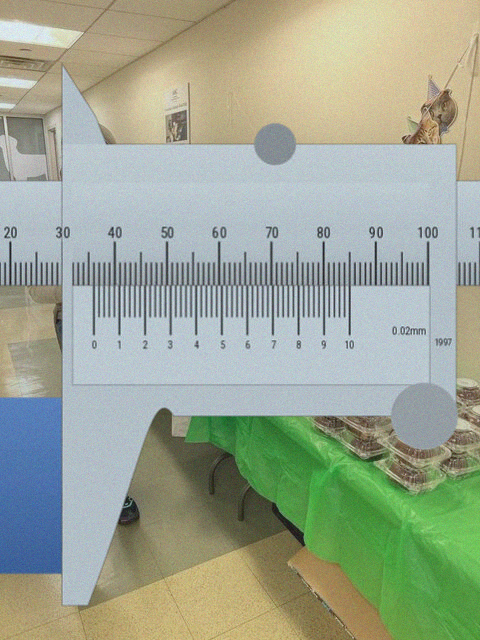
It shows **36.0** mm
